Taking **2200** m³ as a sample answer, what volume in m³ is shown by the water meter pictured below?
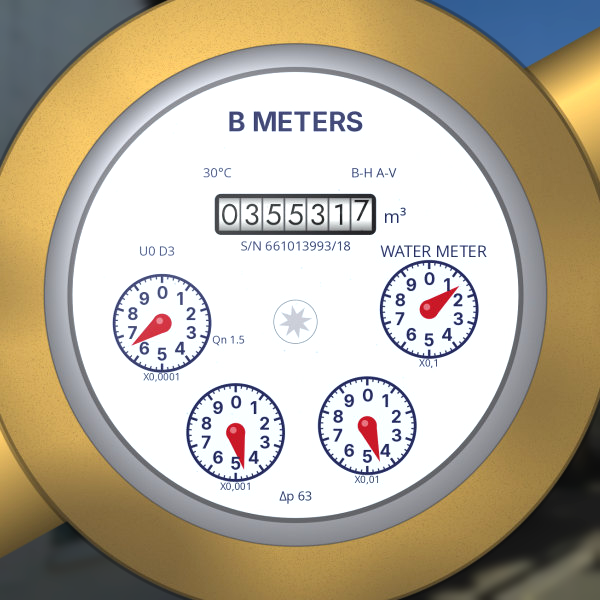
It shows **355317.1446** m³
